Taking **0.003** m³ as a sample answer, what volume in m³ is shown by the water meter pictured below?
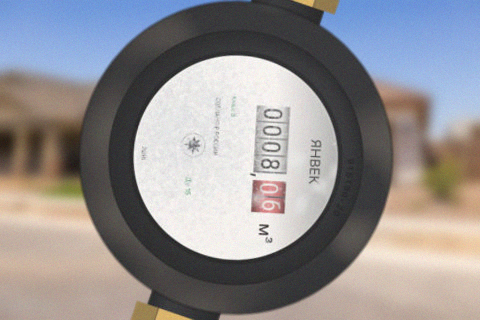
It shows **8.06** m³
